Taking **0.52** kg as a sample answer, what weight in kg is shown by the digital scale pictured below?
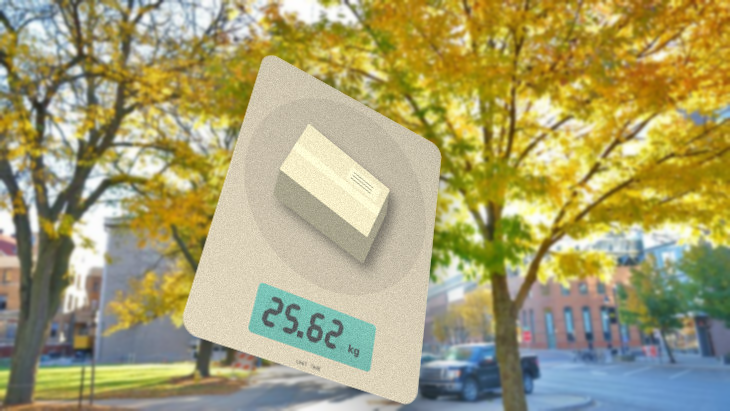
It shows **25.62** kg
